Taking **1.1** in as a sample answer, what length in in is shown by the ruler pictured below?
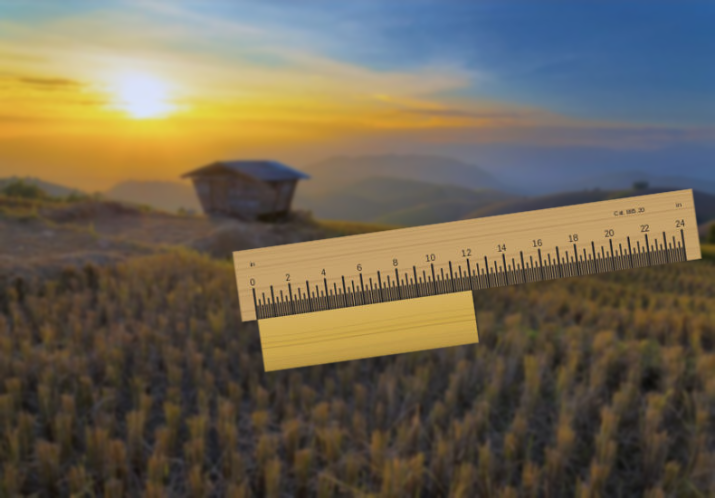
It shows **12** in
